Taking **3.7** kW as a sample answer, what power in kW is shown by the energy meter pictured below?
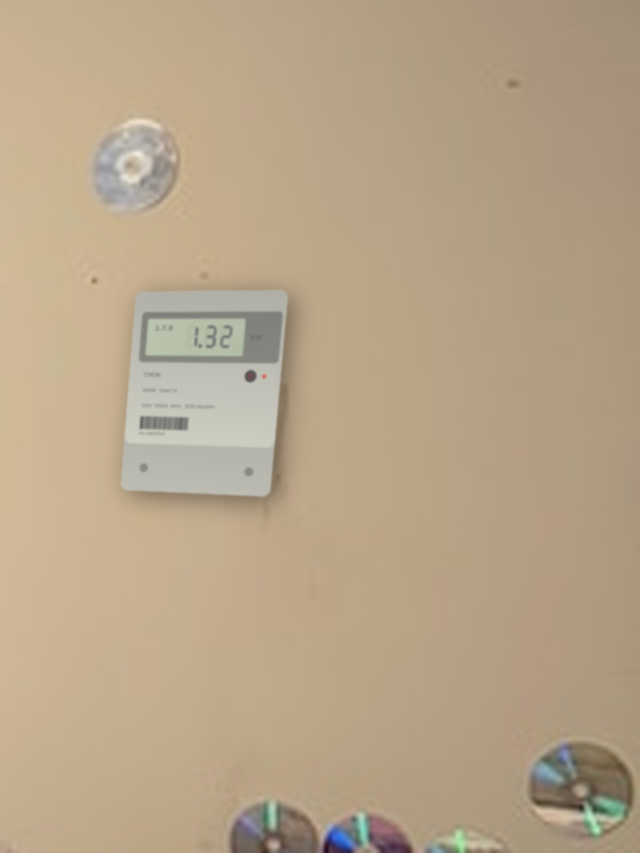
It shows **1.32** kW
